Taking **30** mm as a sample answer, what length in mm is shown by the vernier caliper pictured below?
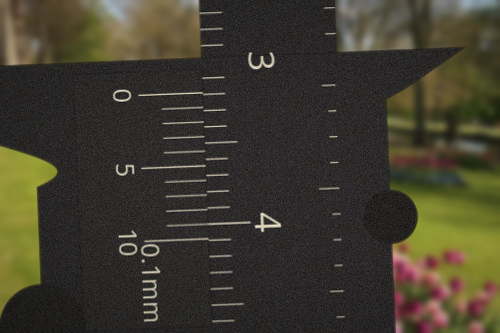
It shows **31.9** mm
